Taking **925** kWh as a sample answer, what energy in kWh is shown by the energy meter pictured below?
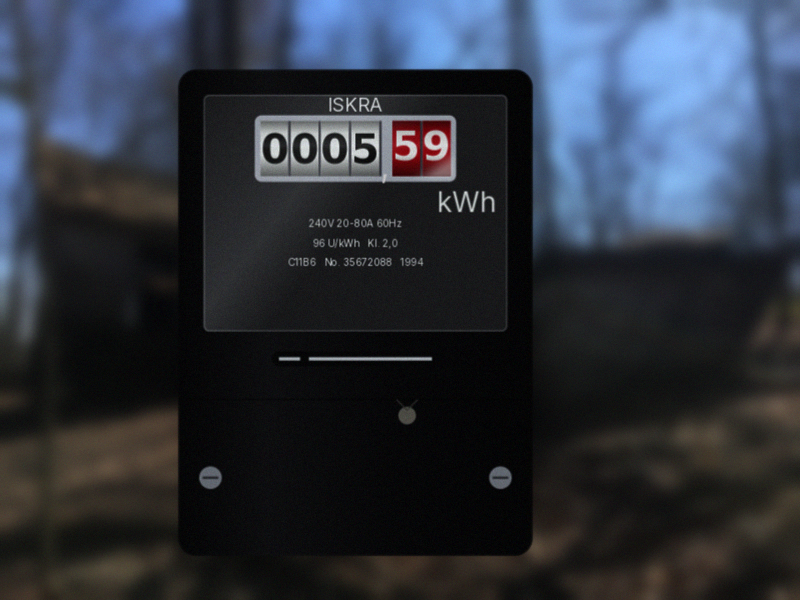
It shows **5.59** kWh
